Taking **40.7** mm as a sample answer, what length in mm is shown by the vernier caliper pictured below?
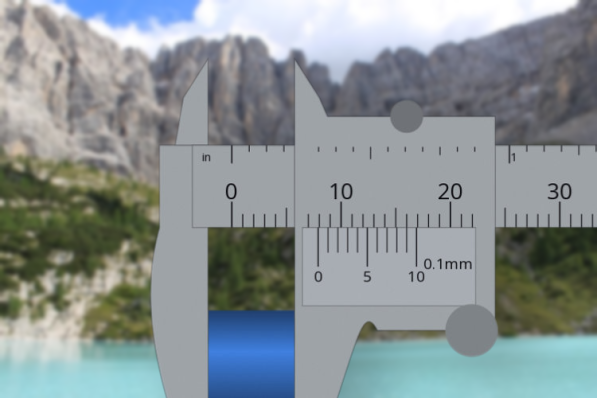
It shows **7.9** mm
